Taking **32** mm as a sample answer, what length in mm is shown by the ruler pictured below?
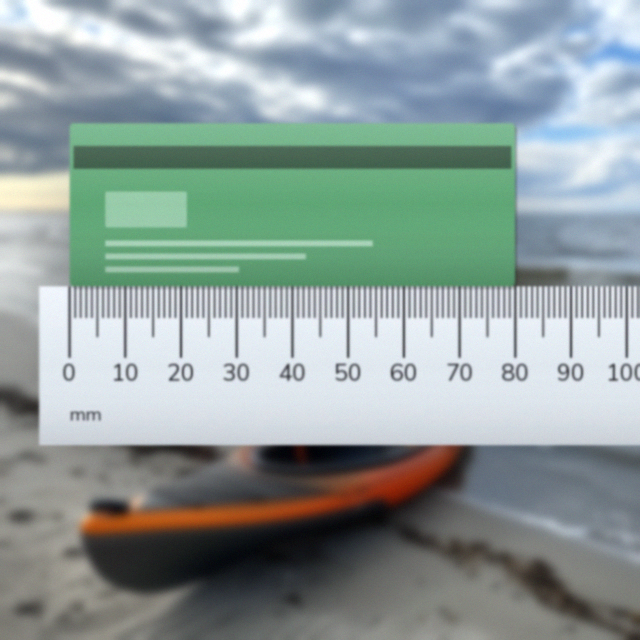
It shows **80** mm
